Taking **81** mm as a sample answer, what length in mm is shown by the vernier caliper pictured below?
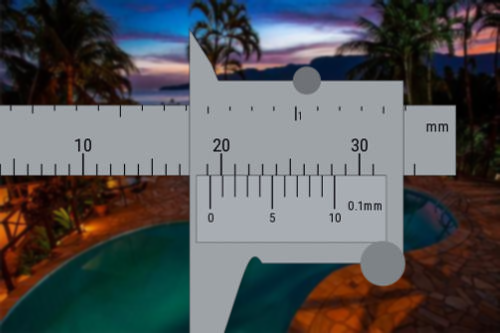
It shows **19.2** mm
